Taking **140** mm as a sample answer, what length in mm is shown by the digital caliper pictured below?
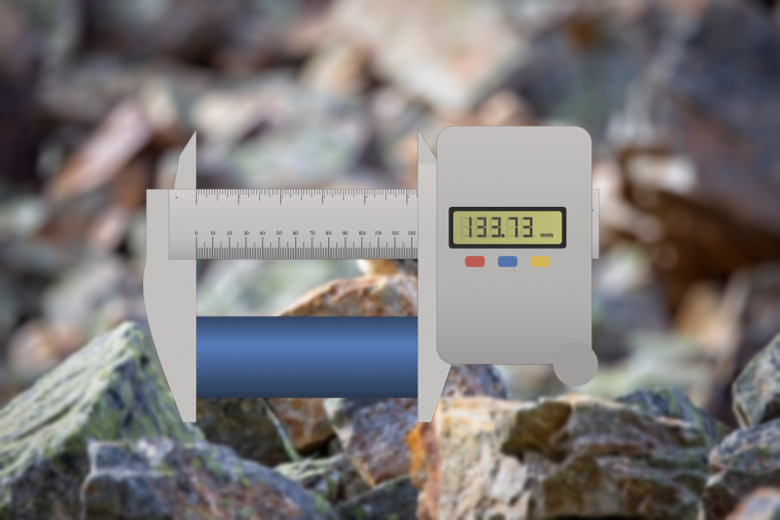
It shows **133.73** mm
